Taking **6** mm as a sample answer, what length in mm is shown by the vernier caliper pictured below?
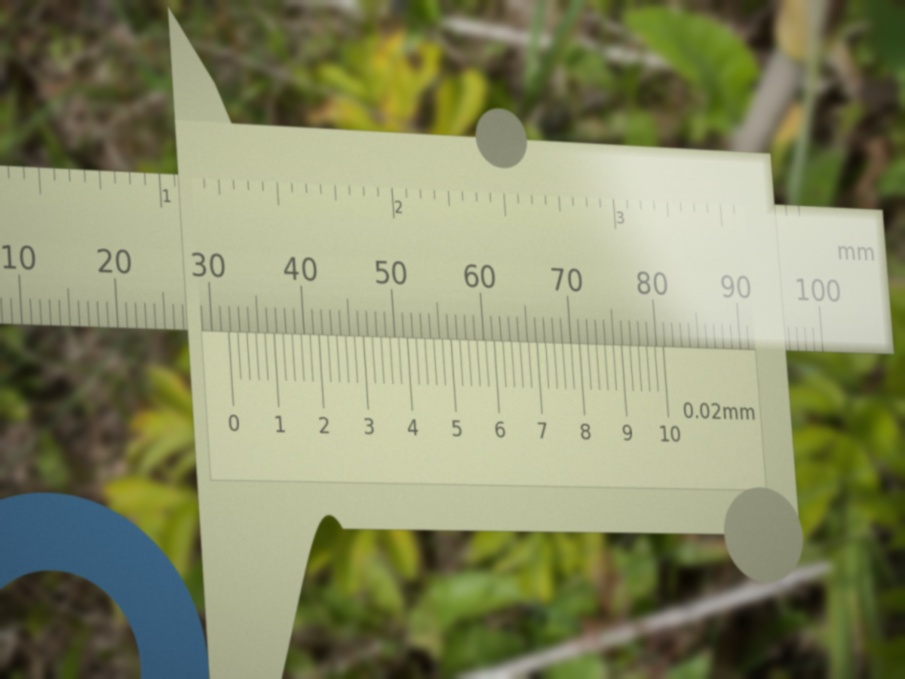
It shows **31.8** mm
